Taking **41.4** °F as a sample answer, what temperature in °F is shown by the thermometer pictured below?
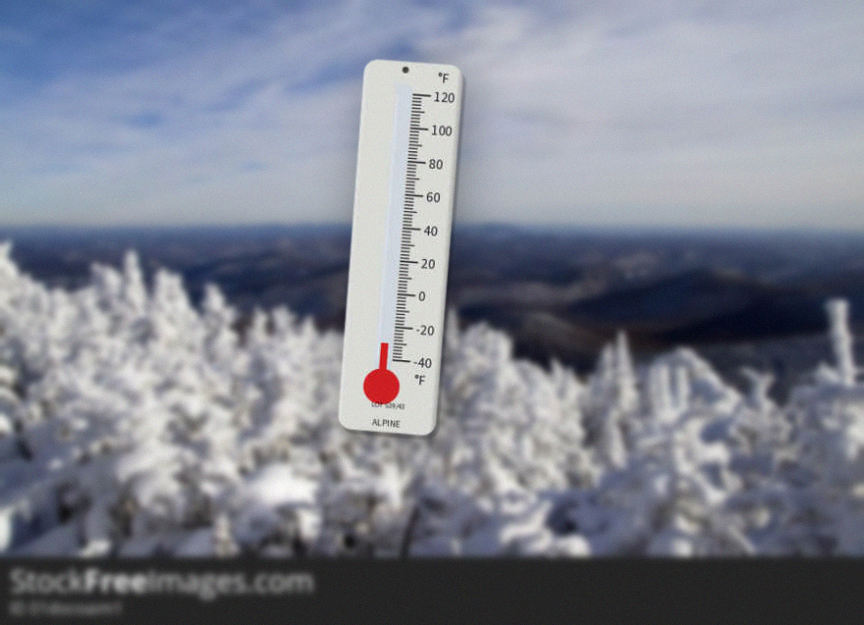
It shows **-30** °F
